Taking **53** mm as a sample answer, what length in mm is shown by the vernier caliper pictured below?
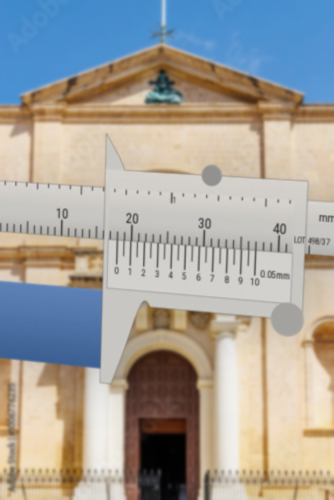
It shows **18.0** mm
